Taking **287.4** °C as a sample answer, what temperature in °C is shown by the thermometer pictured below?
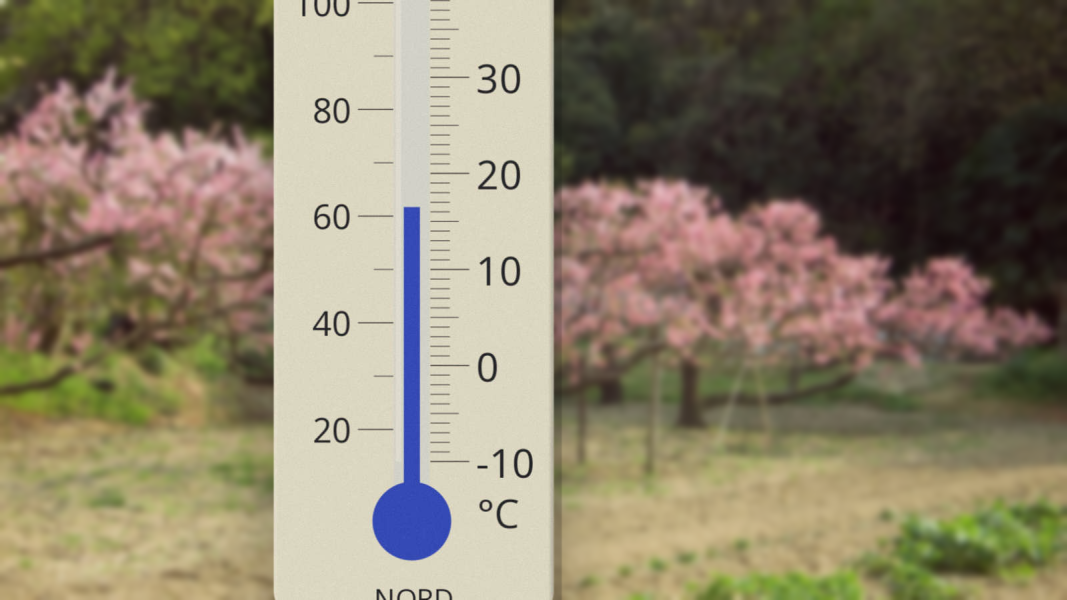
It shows **16.5** °C
